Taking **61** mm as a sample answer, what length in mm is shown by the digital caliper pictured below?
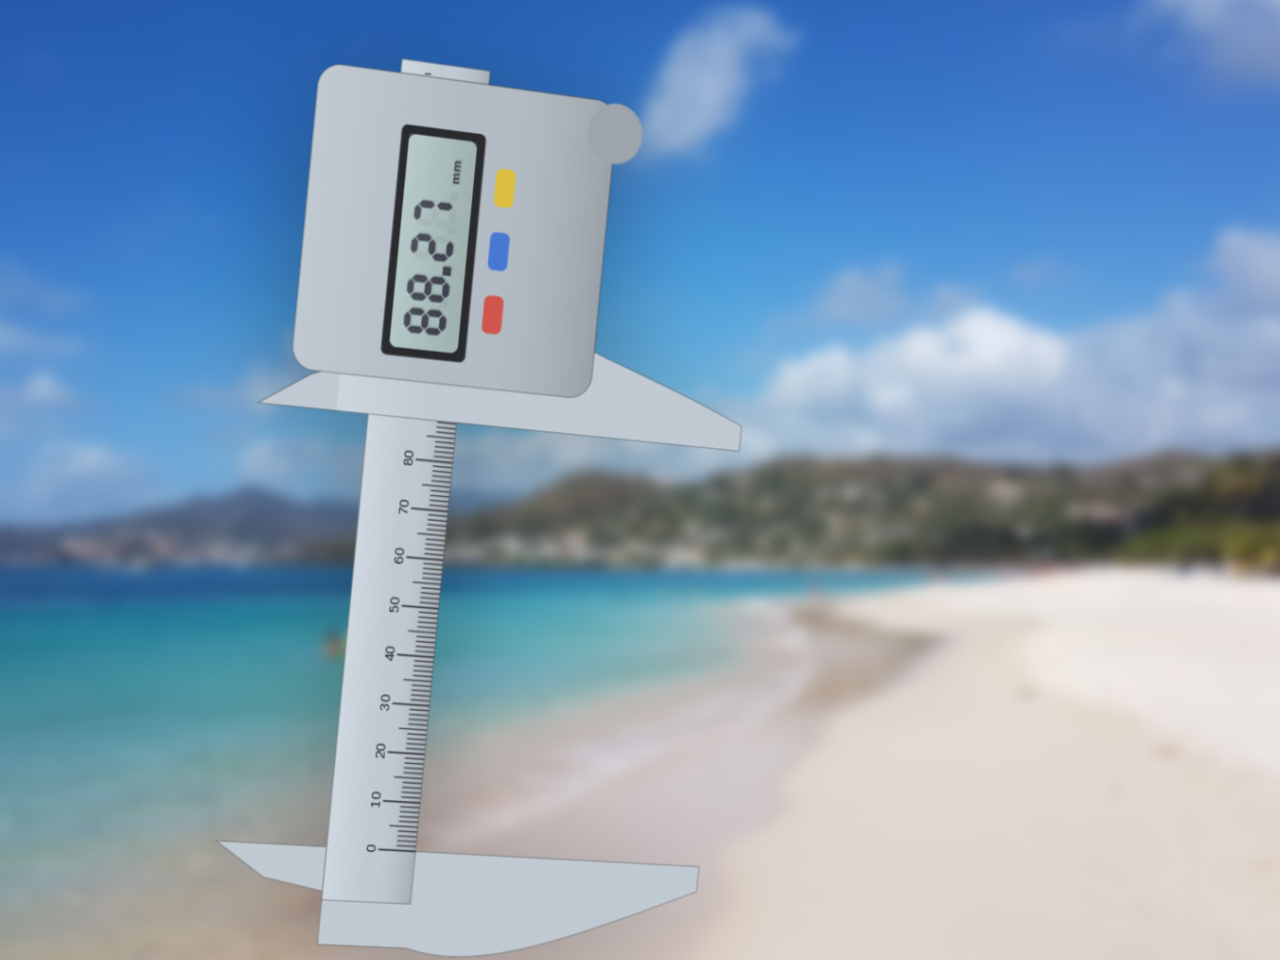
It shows **88.27** mm
